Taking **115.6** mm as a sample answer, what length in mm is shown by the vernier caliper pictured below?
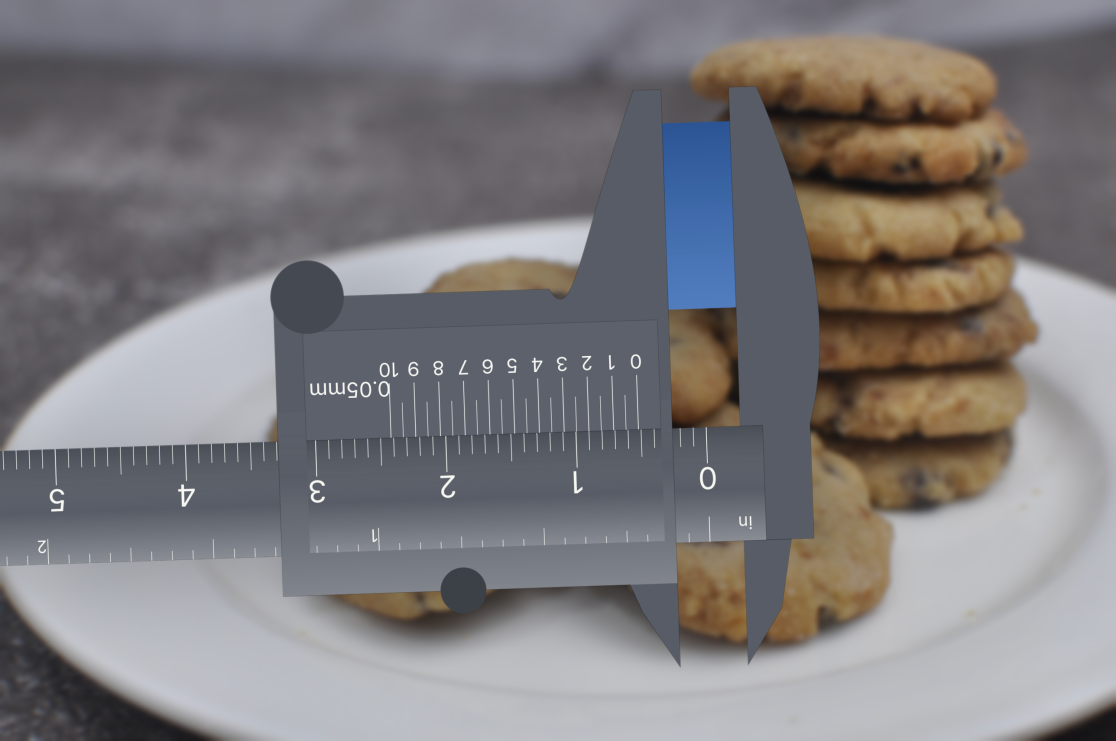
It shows **5.2** mm
